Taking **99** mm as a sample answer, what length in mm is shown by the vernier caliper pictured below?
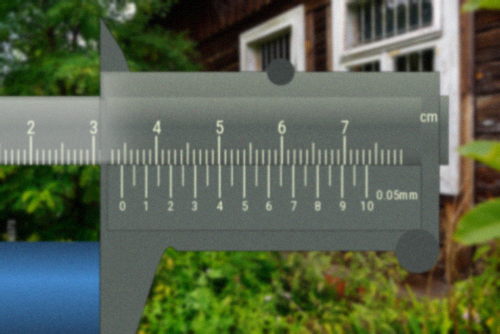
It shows **34.5** mm
